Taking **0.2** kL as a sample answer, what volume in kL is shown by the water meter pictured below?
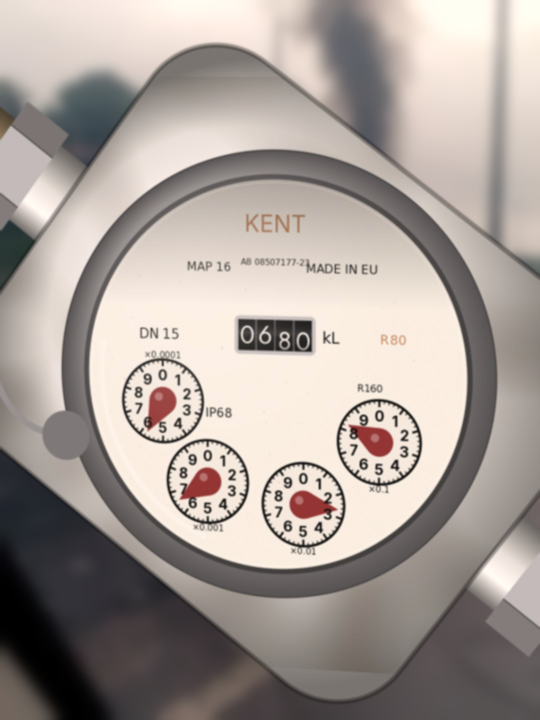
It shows **679.8265** kL
